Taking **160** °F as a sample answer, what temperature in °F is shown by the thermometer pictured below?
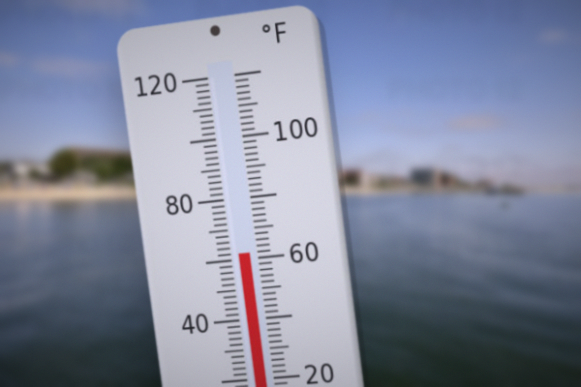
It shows **62** °F
